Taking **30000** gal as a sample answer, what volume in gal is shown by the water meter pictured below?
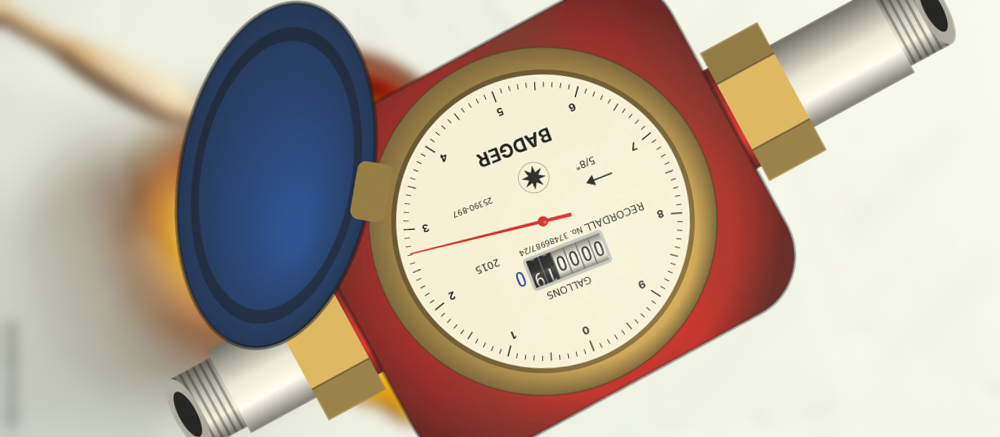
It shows **192.7** gal
